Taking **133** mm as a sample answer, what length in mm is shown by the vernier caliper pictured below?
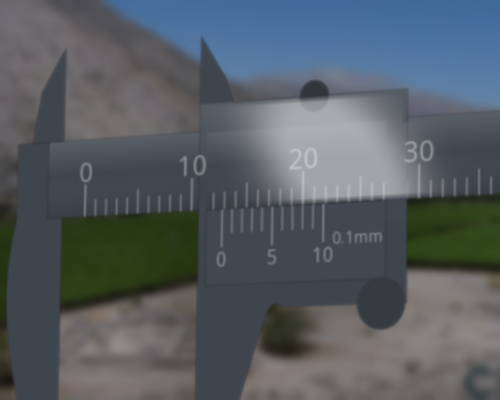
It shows **12.8** mm
